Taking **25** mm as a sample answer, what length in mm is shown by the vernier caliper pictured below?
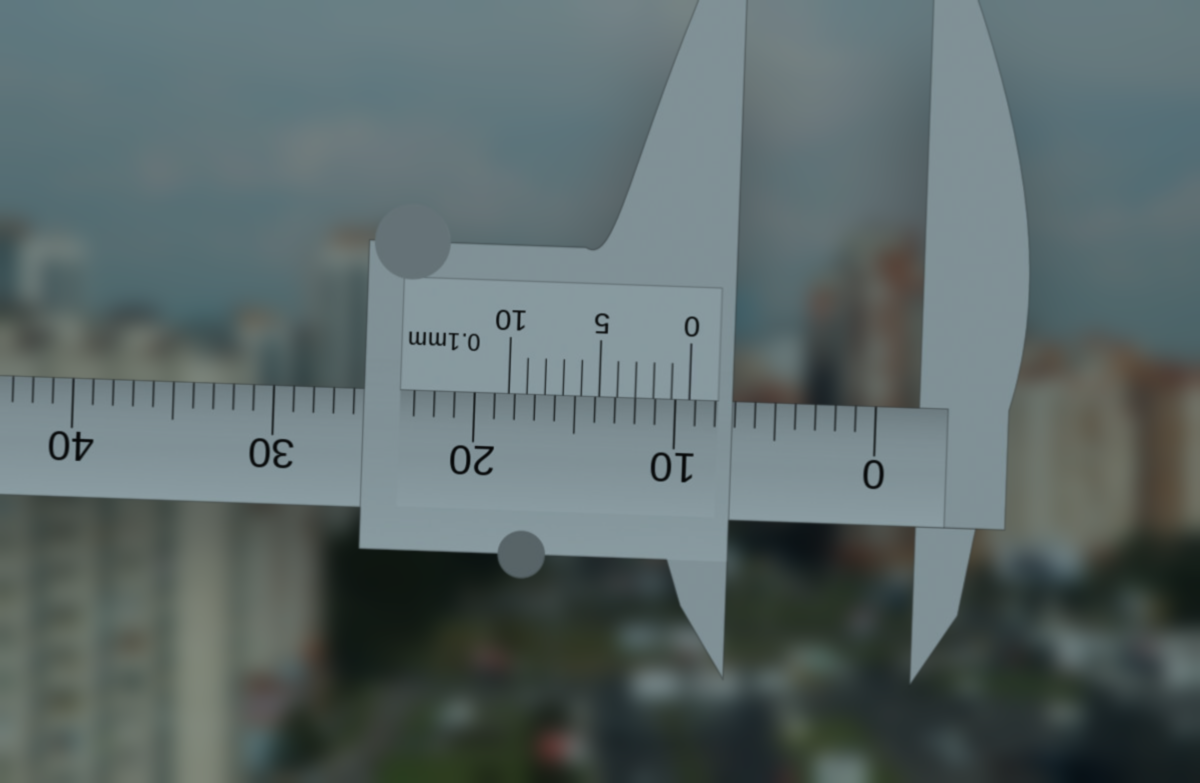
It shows **9.3** mm
